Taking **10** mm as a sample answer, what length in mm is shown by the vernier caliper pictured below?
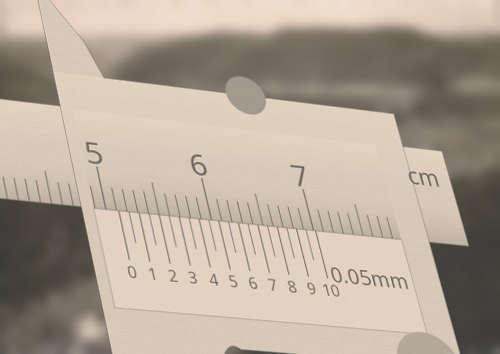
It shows **51.2** mm
